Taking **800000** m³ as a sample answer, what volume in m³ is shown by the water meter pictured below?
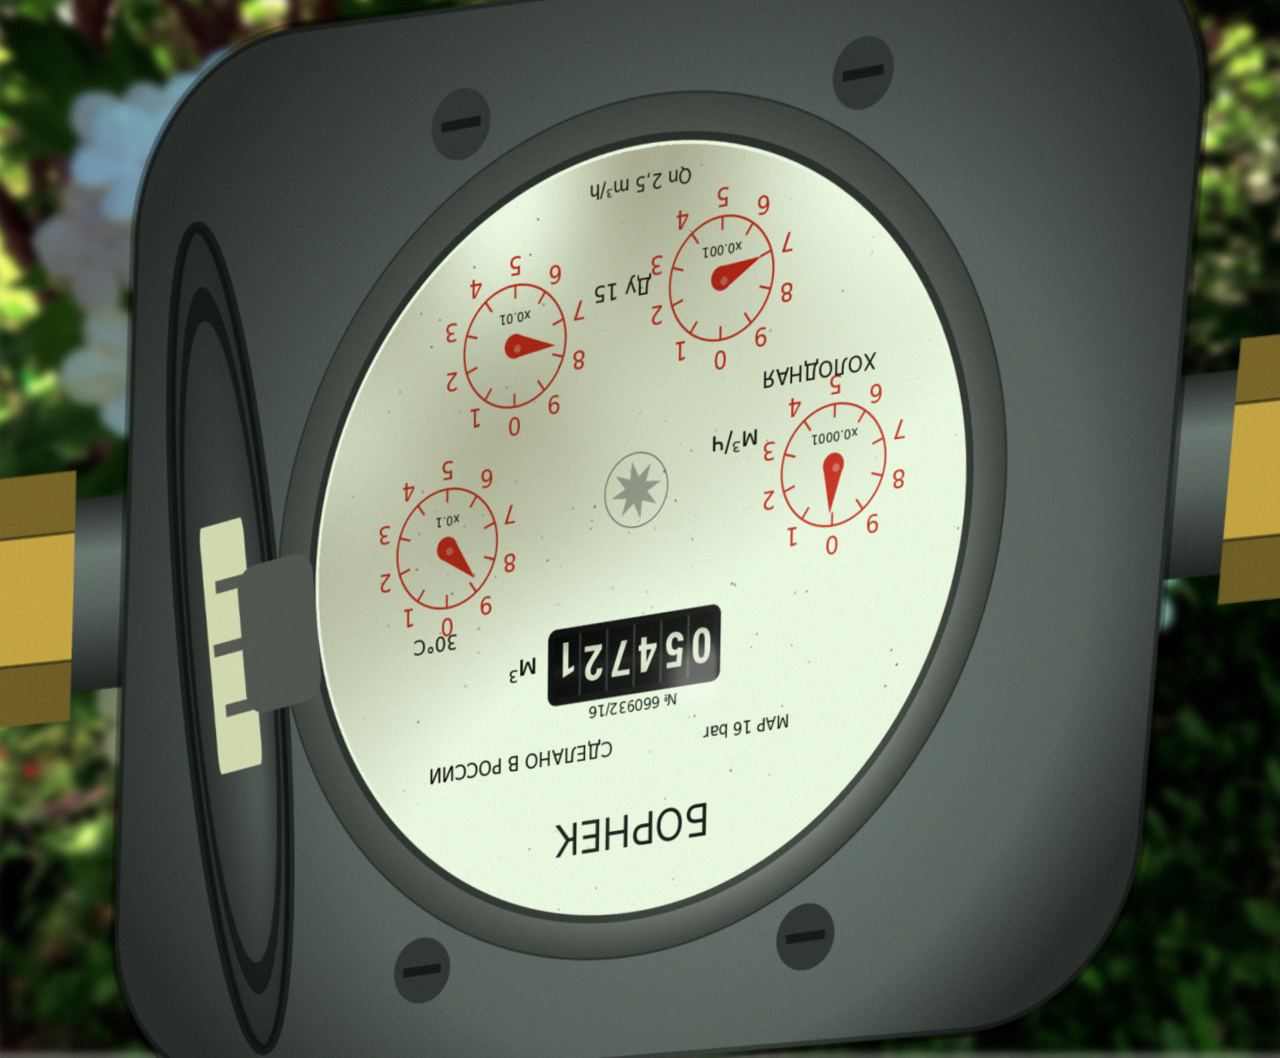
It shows **54720.8770** m³
